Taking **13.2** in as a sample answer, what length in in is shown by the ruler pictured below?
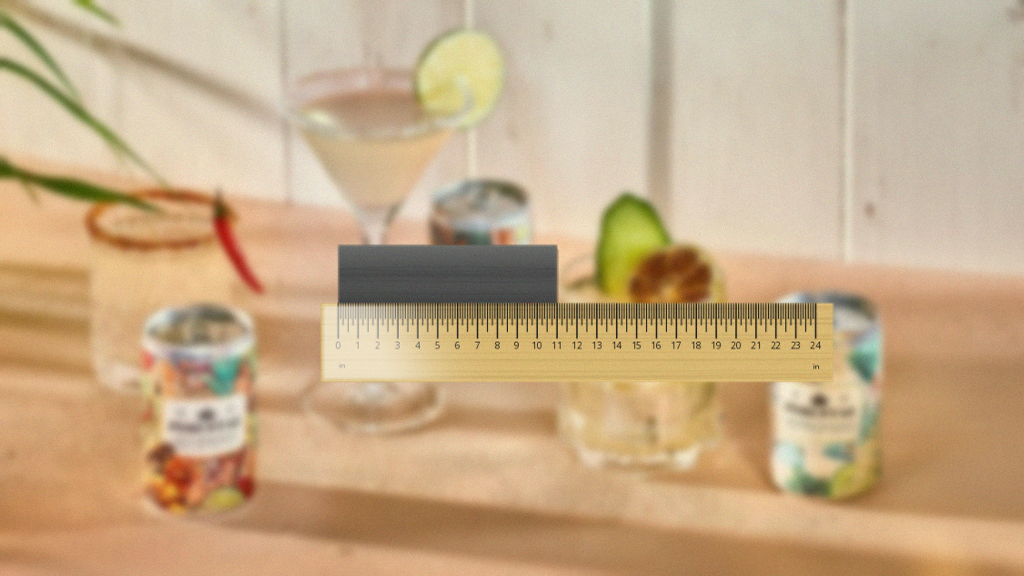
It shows **11** in
